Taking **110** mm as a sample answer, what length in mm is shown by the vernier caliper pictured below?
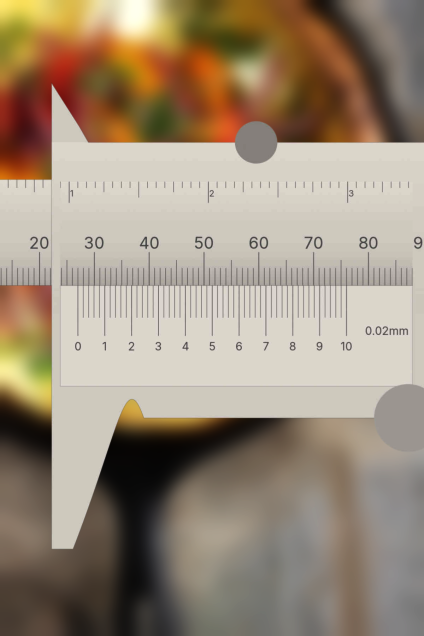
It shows **27.0** mm
